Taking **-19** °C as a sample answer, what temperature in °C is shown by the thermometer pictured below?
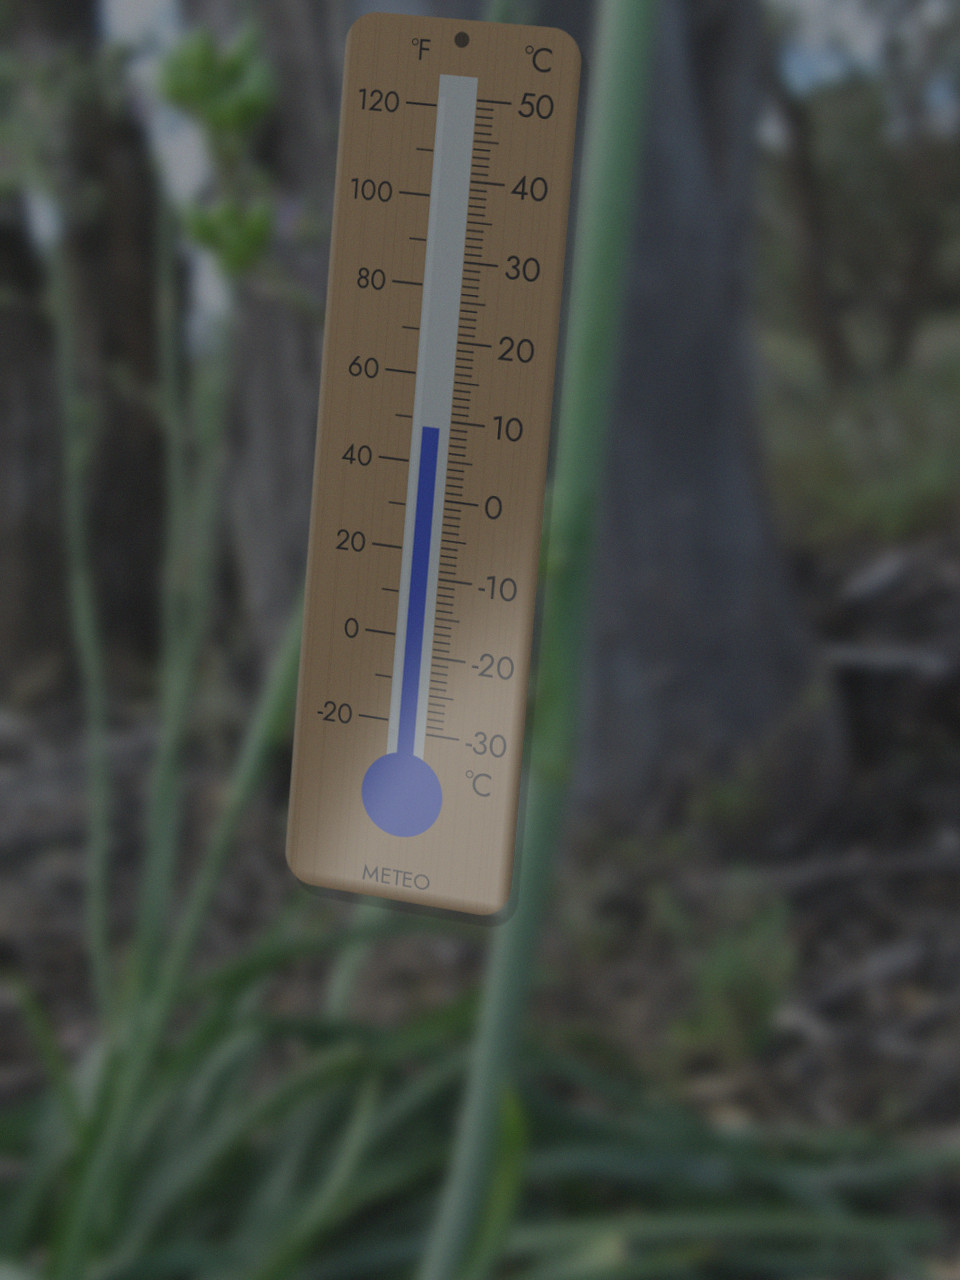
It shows **9** °C
